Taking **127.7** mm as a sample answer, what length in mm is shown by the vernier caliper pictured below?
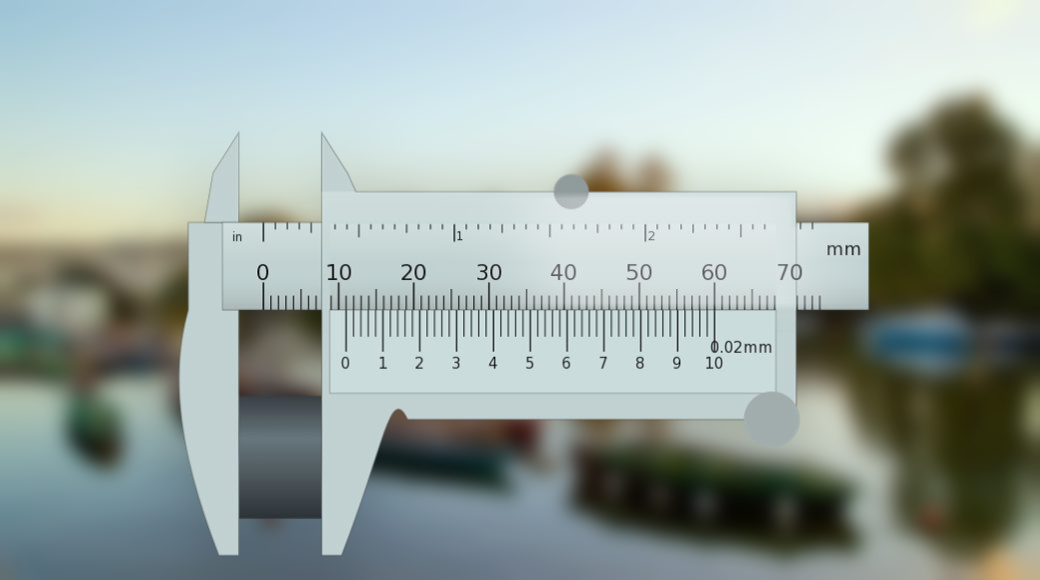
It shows **11.0** mm
